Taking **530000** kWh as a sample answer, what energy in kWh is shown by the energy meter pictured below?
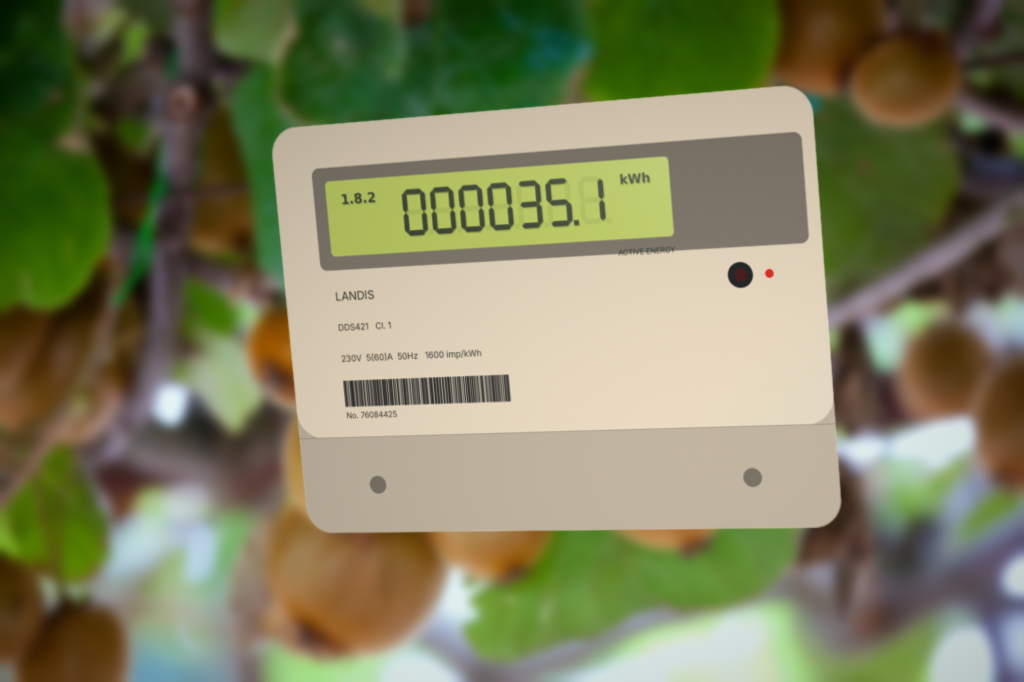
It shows **35.1** kWh
